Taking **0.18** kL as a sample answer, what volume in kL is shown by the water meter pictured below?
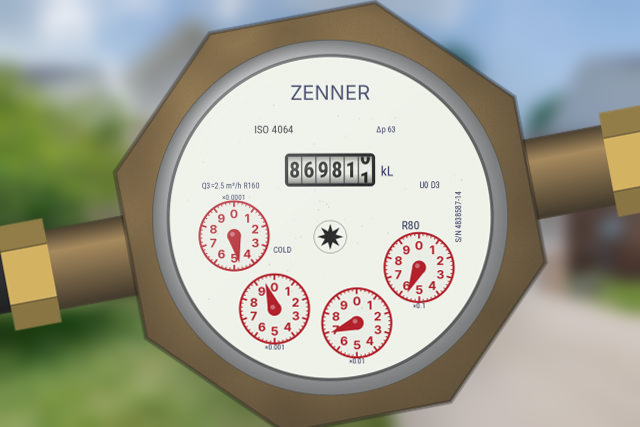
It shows **869810.5694** kL
